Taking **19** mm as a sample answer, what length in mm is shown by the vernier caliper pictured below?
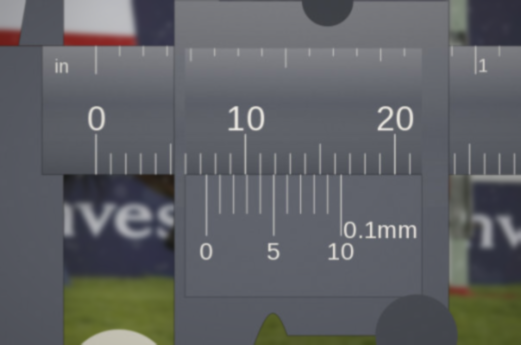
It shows **7.4** mm
